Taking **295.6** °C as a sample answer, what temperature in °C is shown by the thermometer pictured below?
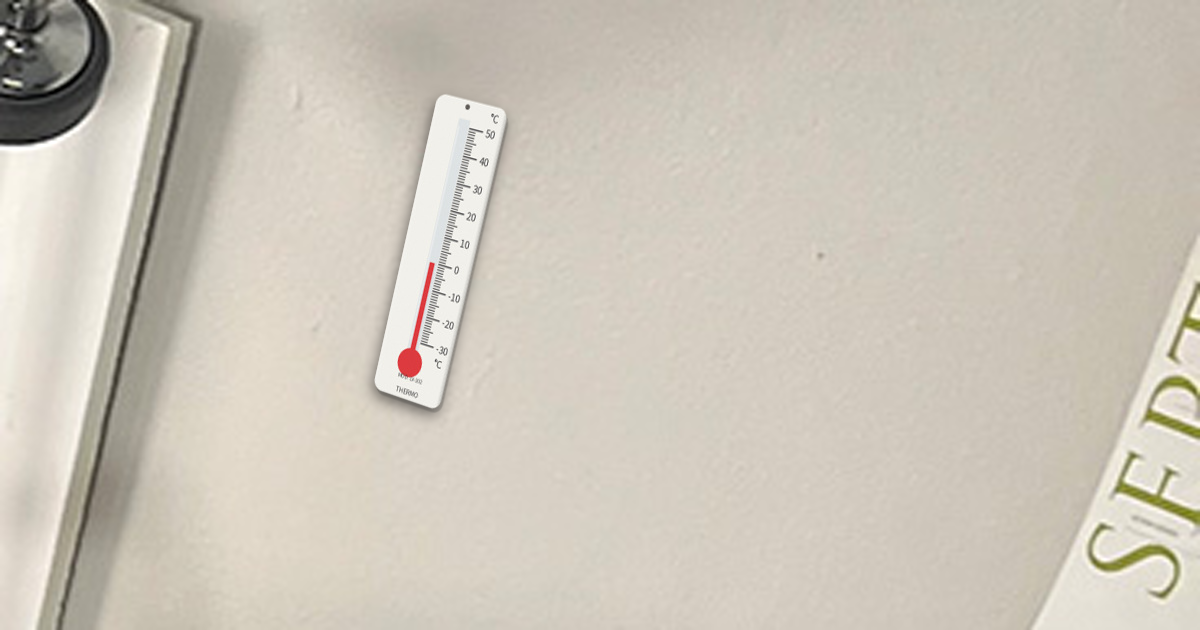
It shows **0** °C
